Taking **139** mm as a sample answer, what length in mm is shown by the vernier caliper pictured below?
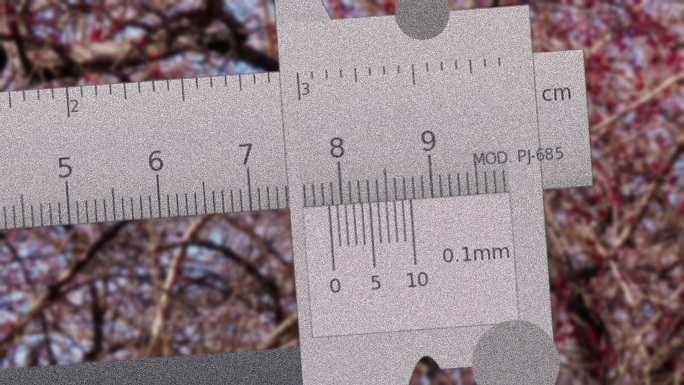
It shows **78.6** mm
